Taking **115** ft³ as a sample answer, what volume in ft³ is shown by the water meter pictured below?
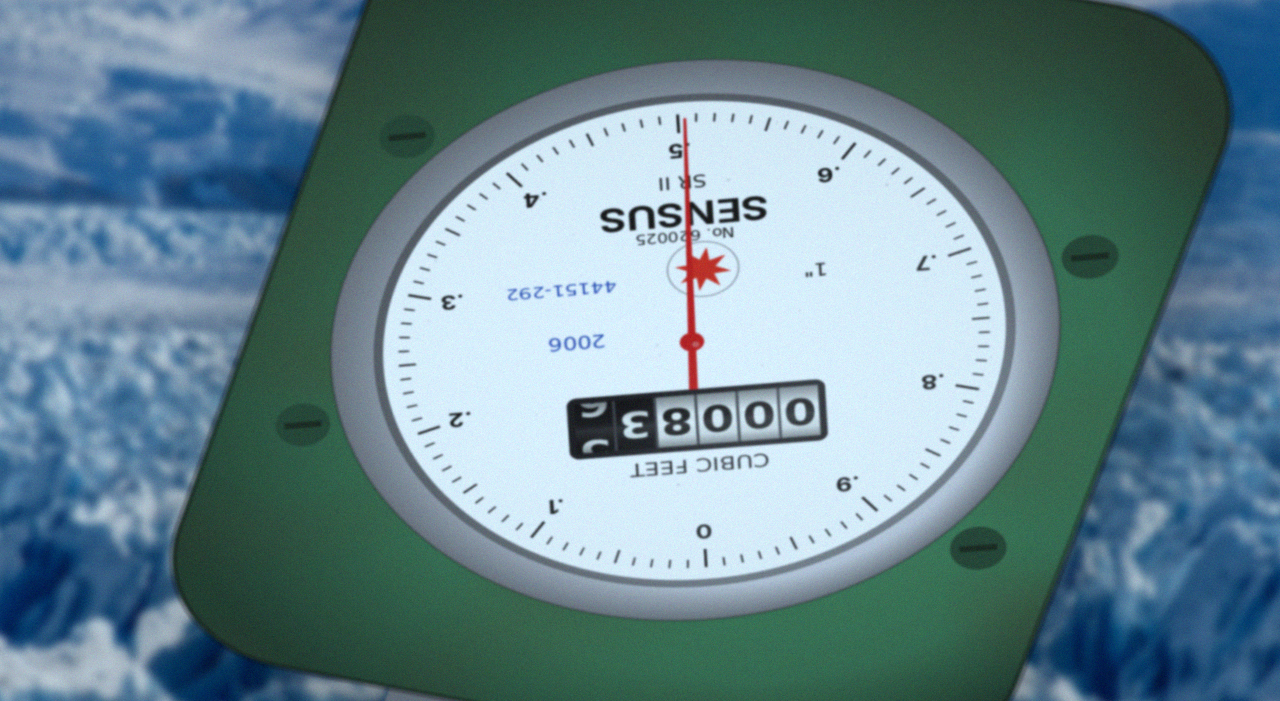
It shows **835.50** ft³
